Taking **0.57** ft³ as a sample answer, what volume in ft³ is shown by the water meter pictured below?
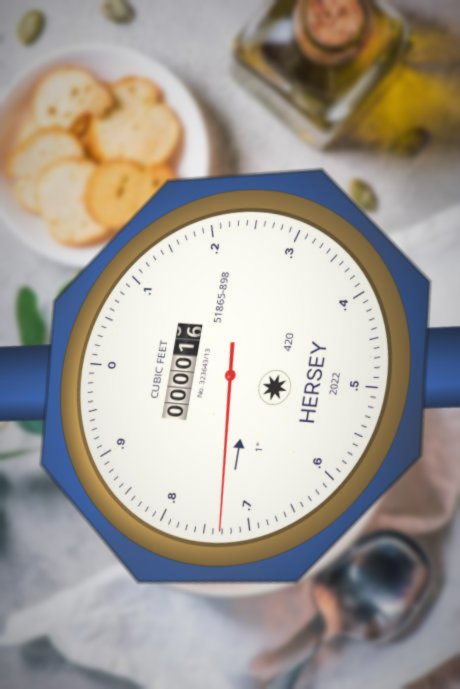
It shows **15.73** ft³
